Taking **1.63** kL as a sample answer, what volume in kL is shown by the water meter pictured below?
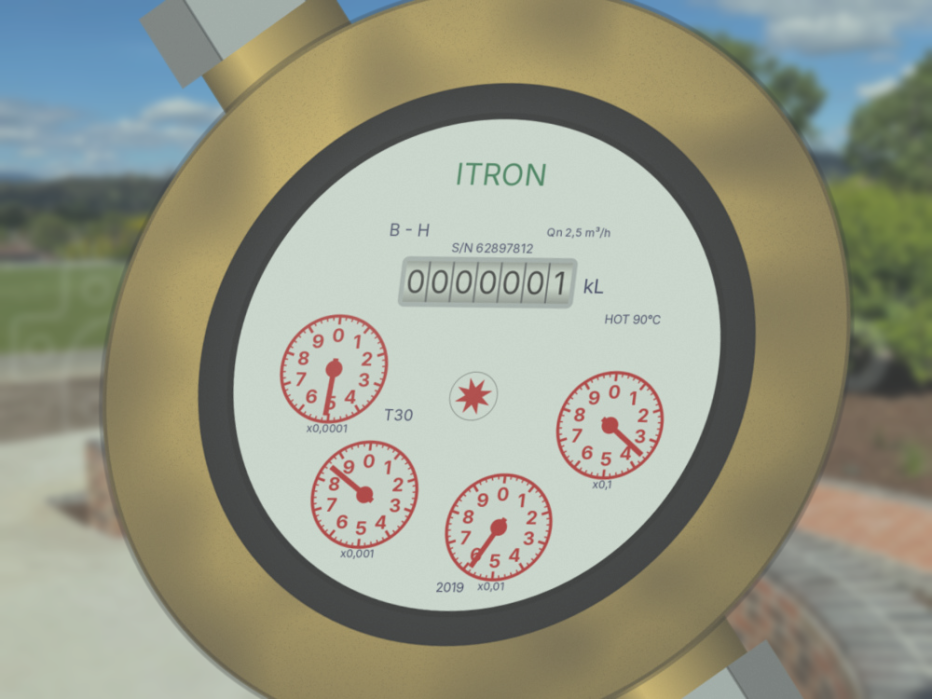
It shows **1.3585** kL
